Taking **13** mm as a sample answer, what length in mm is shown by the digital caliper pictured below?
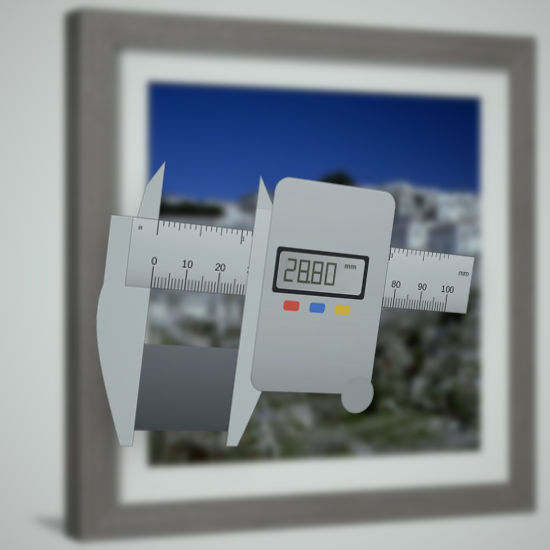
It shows **28.80** mm
